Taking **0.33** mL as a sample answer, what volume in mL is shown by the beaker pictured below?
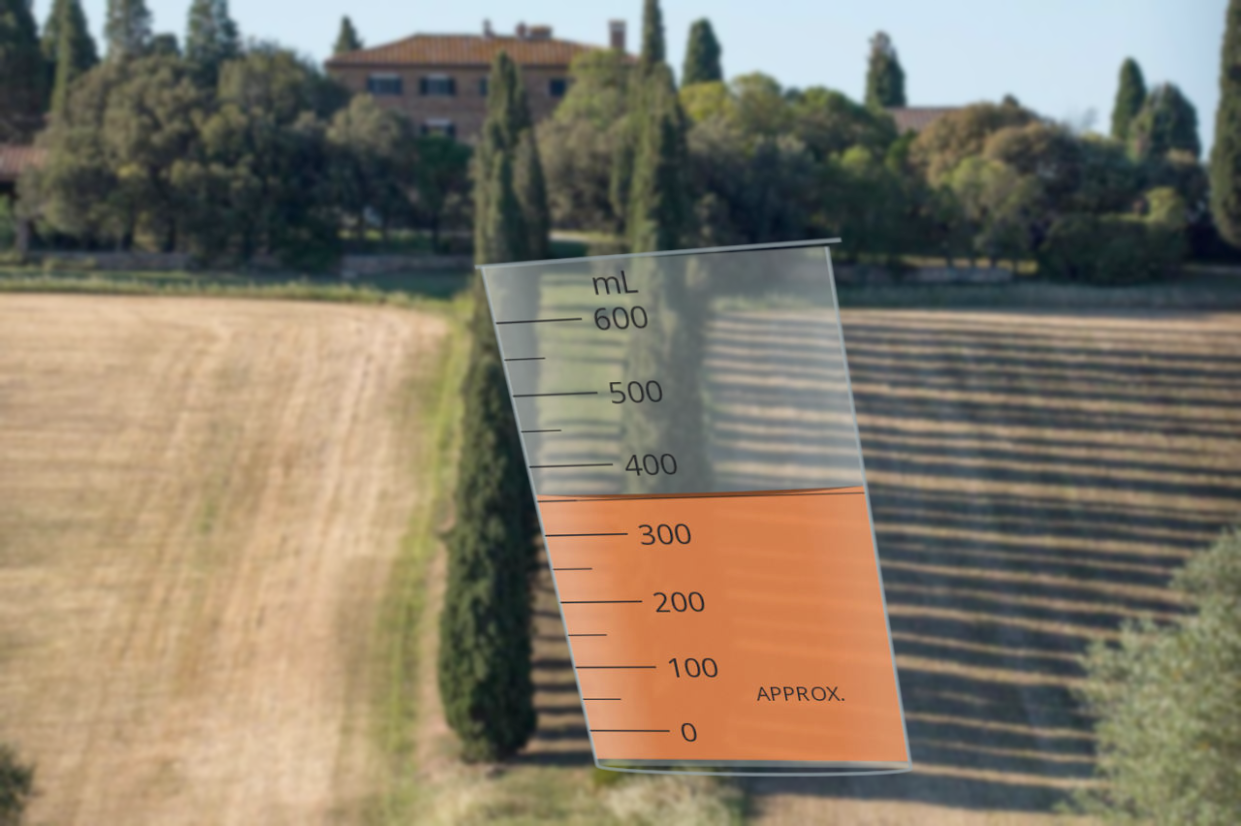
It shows **350** mL
